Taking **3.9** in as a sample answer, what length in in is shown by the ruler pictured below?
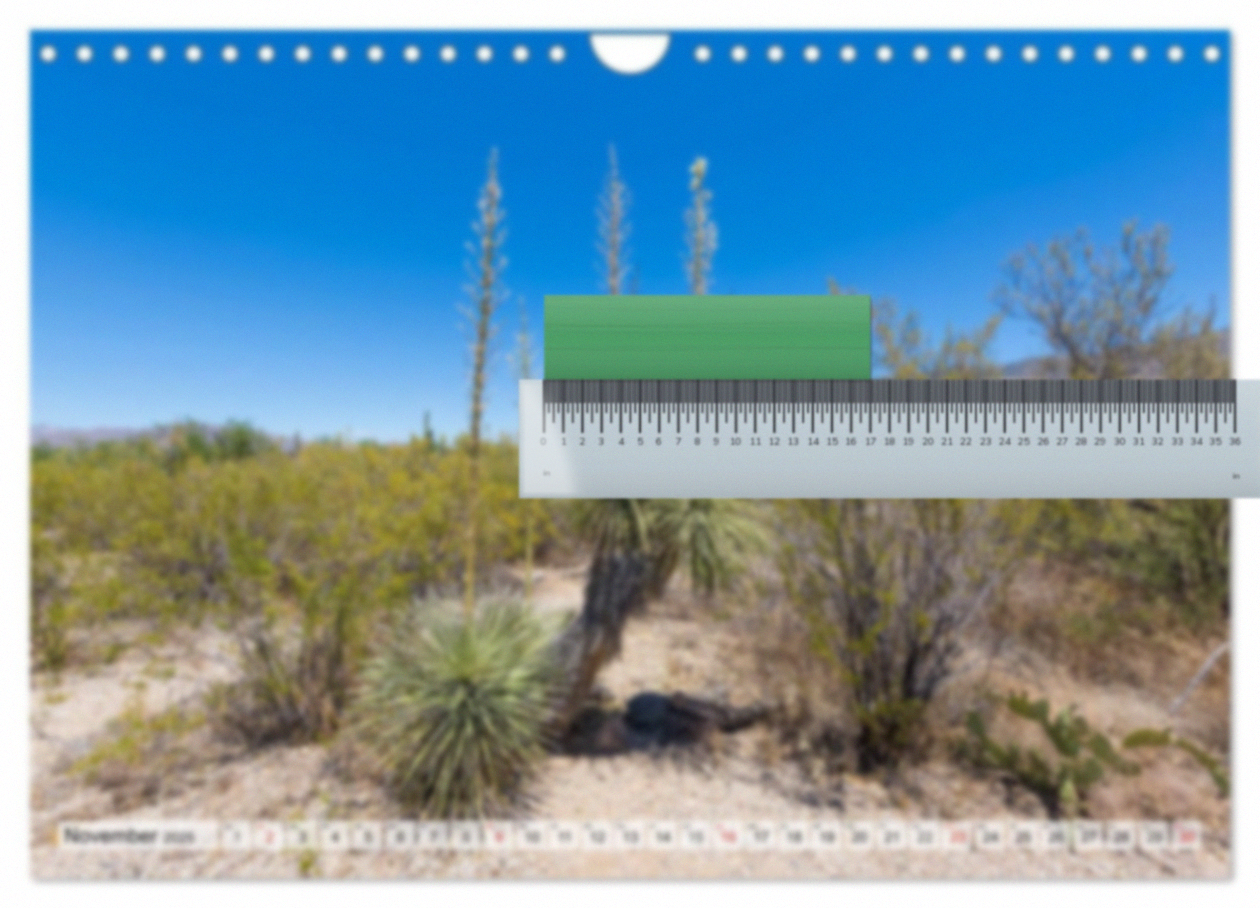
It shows **17** in
